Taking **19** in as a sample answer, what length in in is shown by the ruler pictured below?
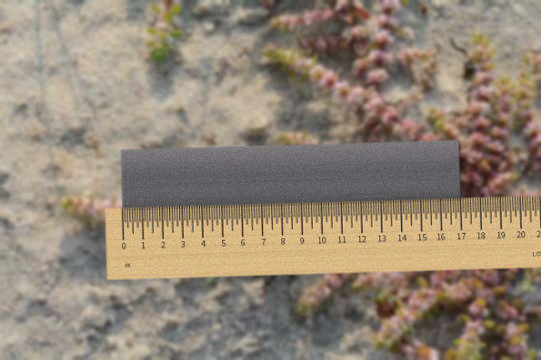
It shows **17** in
